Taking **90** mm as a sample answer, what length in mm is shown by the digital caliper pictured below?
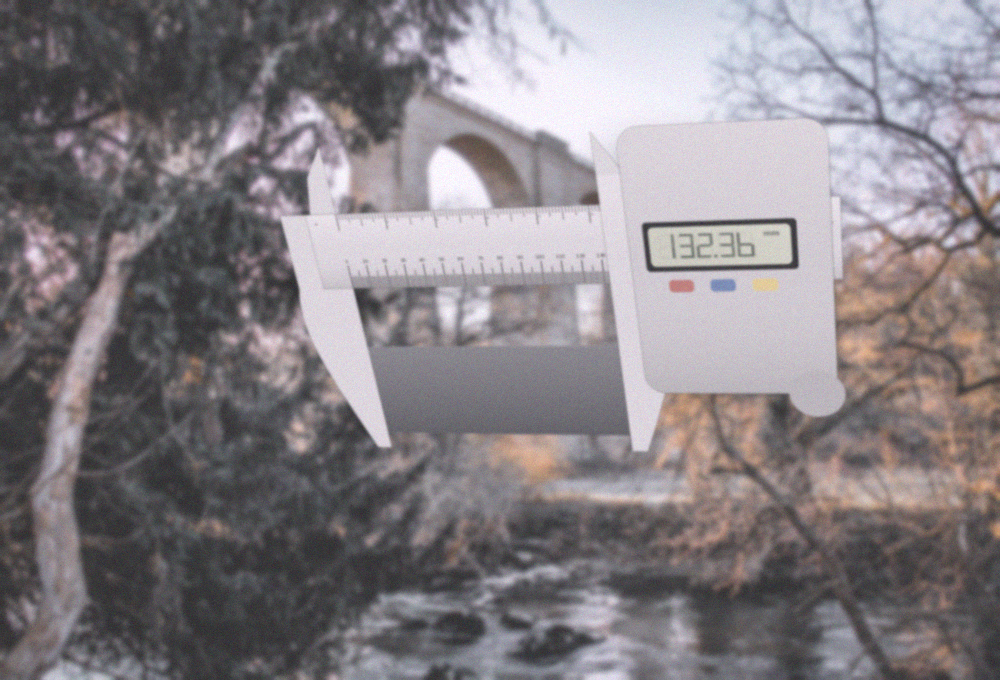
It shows **132.36** mm
